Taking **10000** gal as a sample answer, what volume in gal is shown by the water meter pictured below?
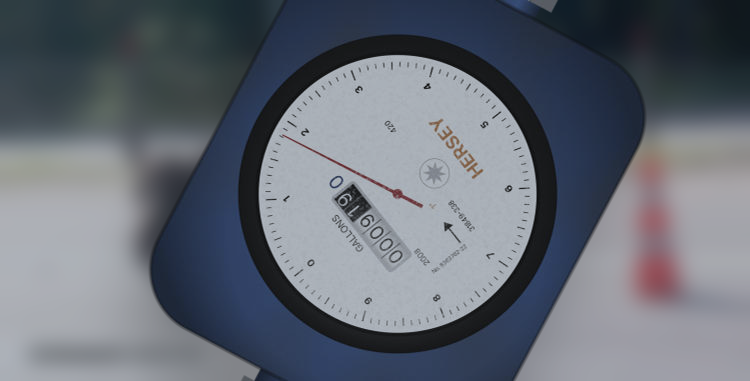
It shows **9191.8** gal
